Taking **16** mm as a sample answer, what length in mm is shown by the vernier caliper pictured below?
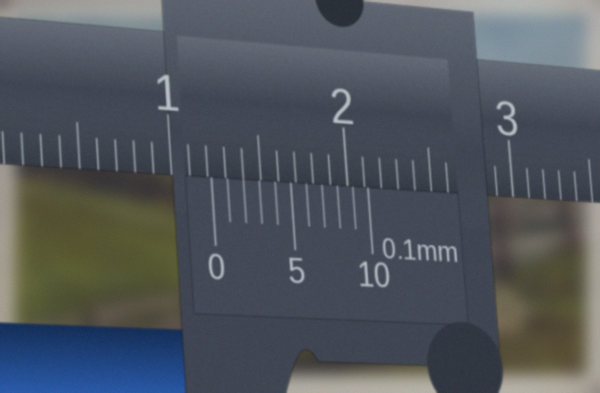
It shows **12.2** mm
